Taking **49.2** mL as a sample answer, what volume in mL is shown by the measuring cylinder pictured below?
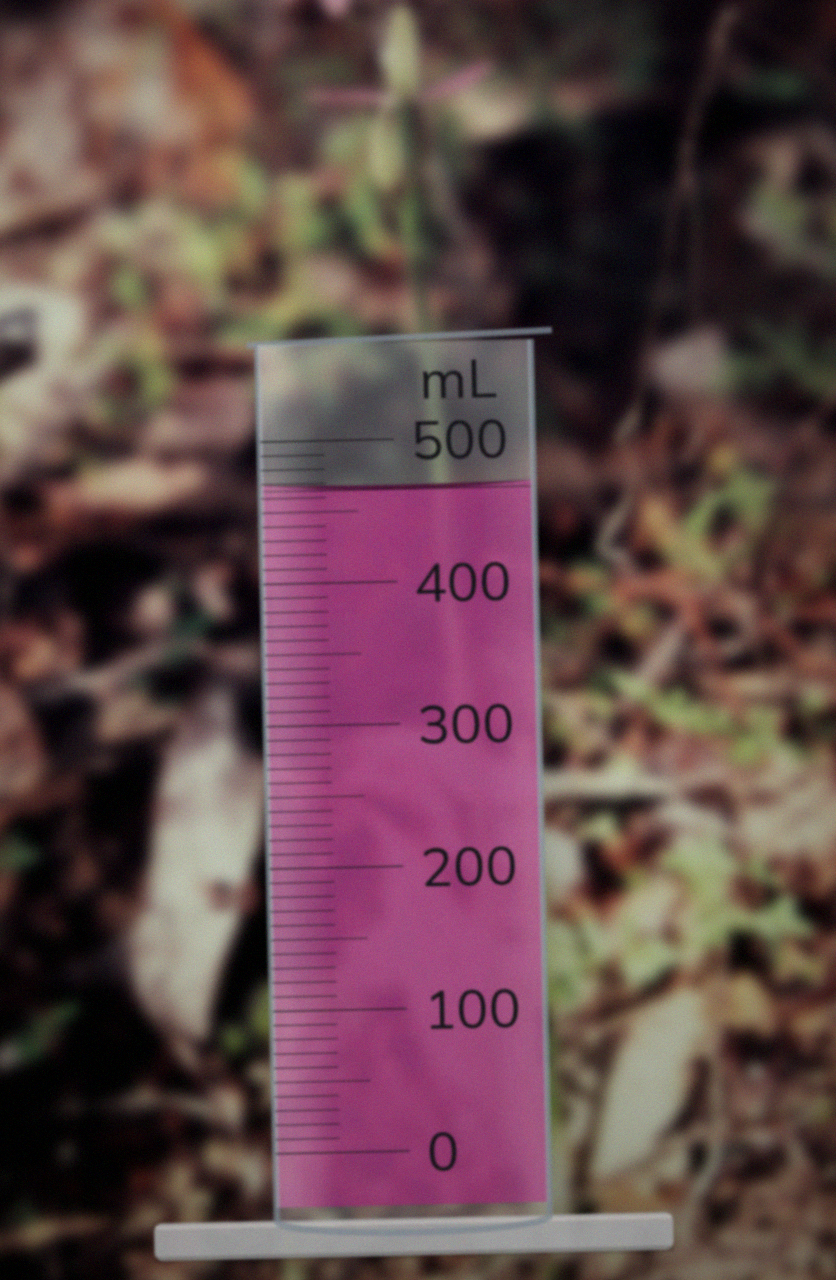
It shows **465** mL
